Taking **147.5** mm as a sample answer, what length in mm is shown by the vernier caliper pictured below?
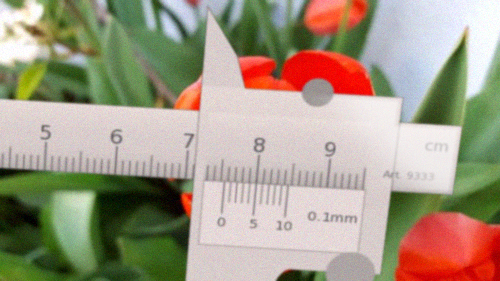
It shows **75.5** mm
